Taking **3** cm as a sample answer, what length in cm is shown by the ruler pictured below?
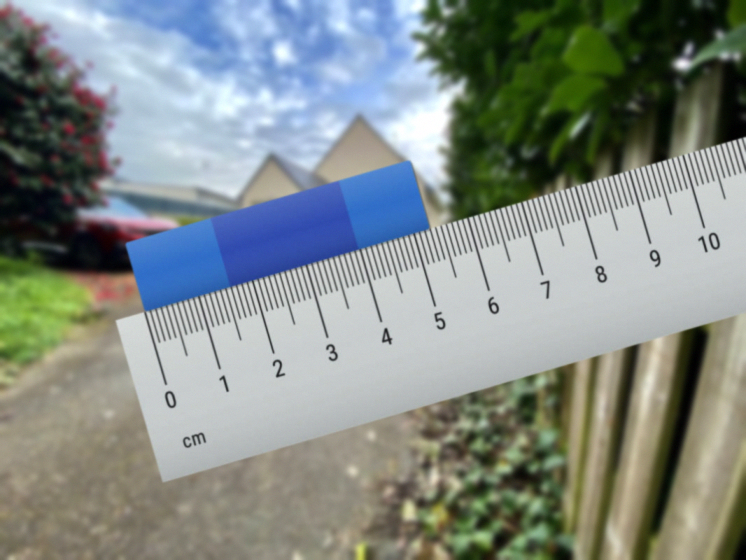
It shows **5.3** cm
